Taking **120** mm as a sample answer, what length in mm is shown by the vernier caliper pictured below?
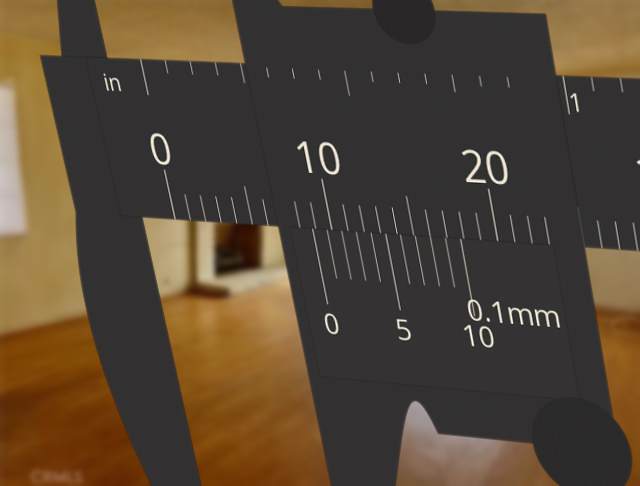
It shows **8.8** mm
